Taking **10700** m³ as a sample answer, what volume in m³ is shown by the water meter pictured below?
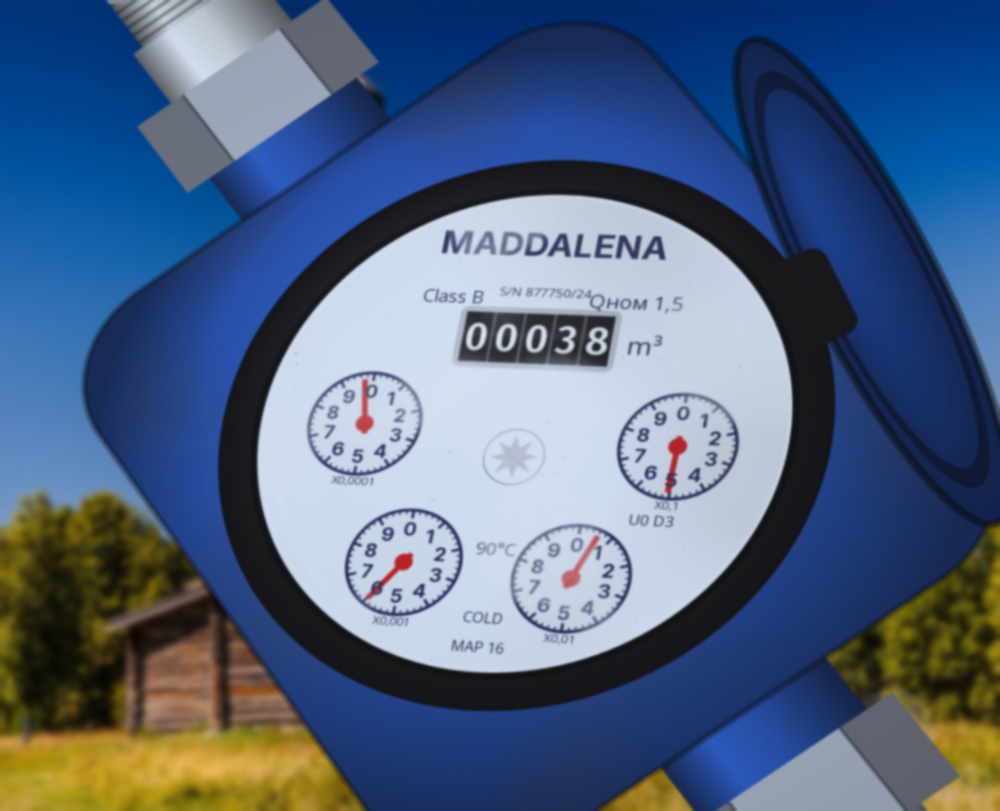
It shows **38.5059** m³
